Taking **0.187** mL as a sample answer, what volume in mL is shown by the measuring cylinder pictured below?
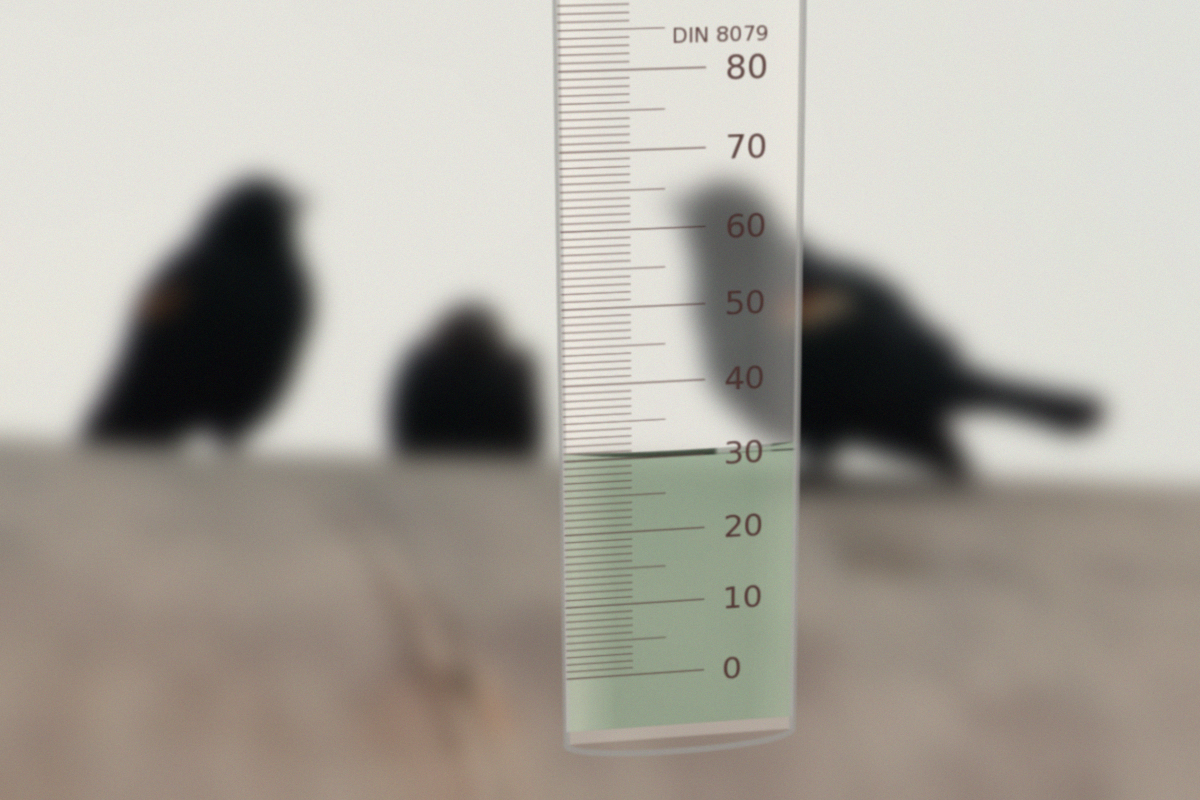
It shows **30** mL
